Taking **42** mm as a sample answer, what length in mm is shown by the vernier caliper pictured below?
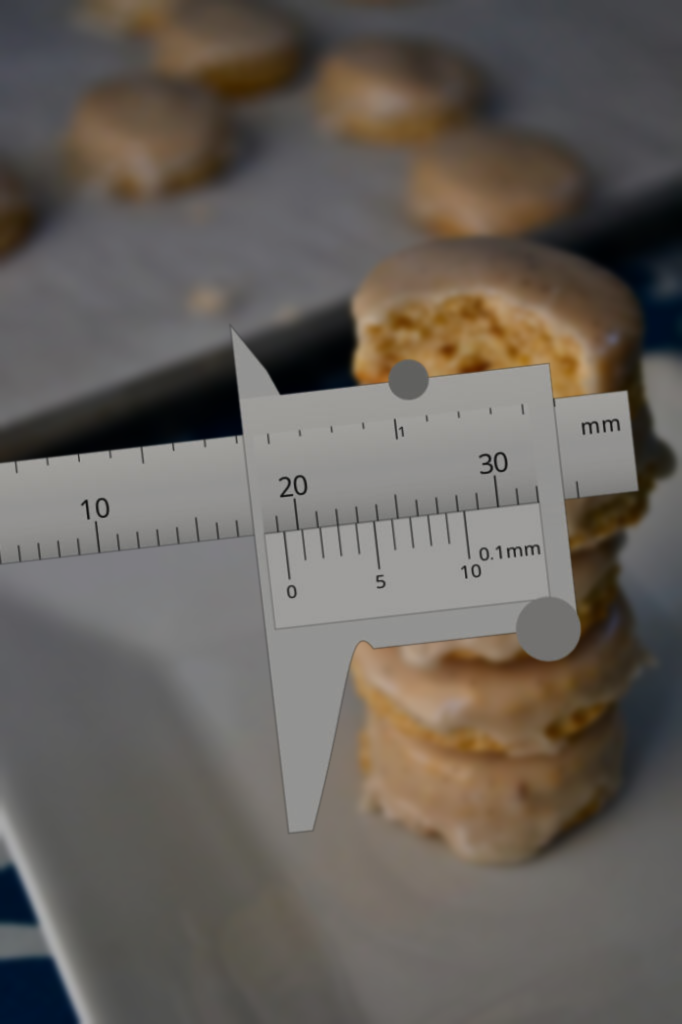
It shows **19.3** mm
